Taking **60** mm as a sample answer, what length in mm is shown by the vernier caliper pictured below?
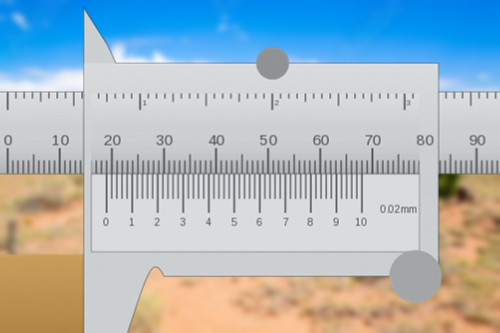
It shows **19.0** mm
